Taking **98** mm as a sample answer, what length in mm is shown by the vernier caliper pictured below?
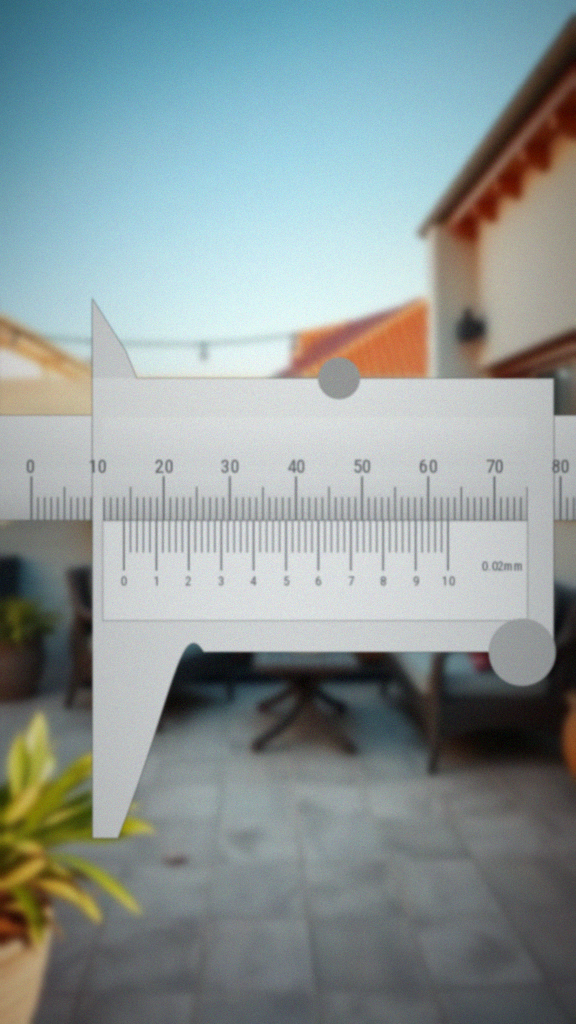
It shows **14.0** mm
